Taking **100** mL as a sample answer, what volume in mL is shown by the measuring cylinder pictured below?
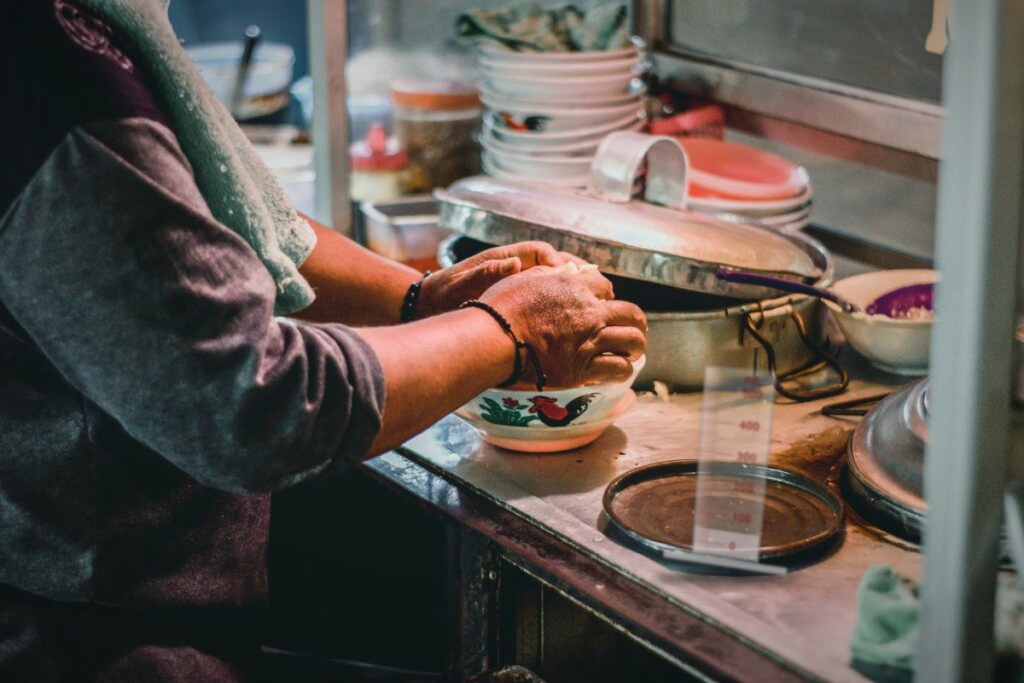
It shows **50** mL
